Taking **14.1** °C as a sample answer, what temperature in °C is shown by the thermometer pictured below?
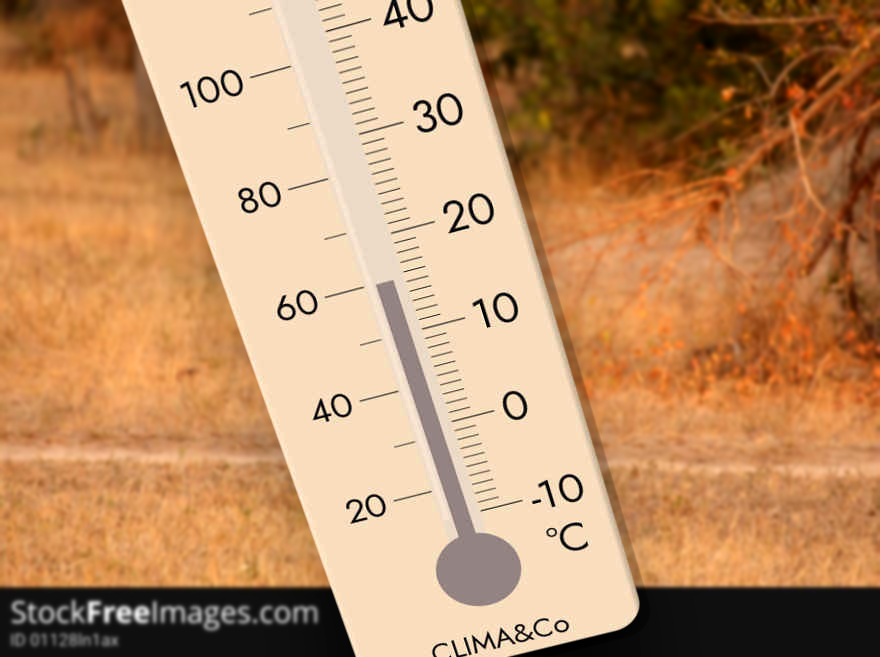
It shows **15.5** °C
